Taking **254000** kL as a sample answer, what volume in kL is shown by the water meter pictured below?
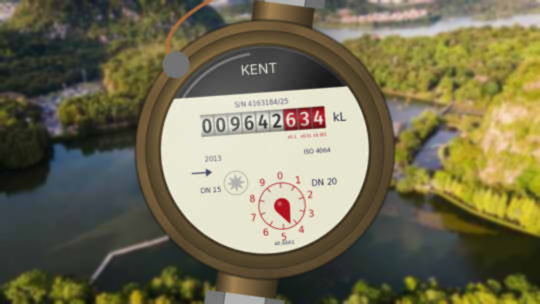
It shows **9642.6344** kL
